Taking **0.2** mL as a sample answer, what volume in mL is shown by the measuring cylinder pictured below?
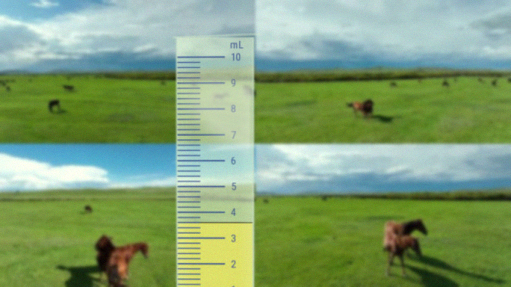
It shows **3.6** mL
